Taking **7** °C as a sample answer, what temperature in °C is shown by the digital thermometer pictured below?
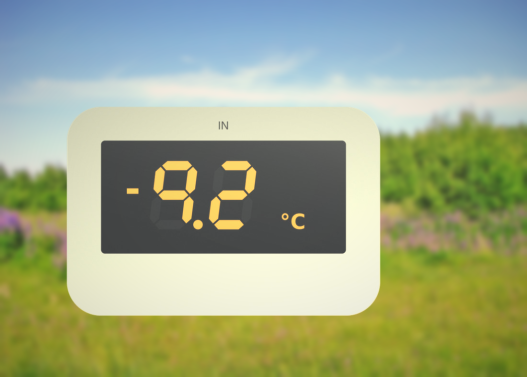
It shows **-9.2** °C
